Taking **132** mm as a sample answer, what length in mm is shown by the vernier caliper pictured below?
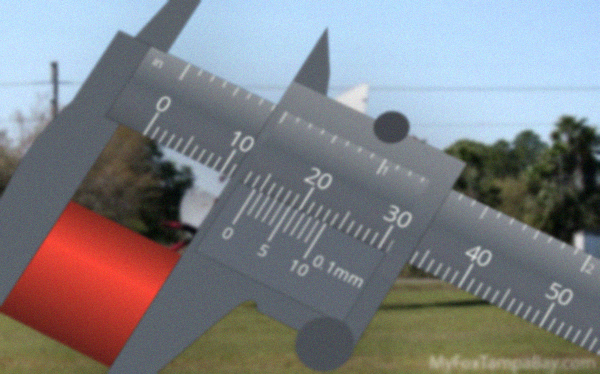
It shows **14.4** mm
